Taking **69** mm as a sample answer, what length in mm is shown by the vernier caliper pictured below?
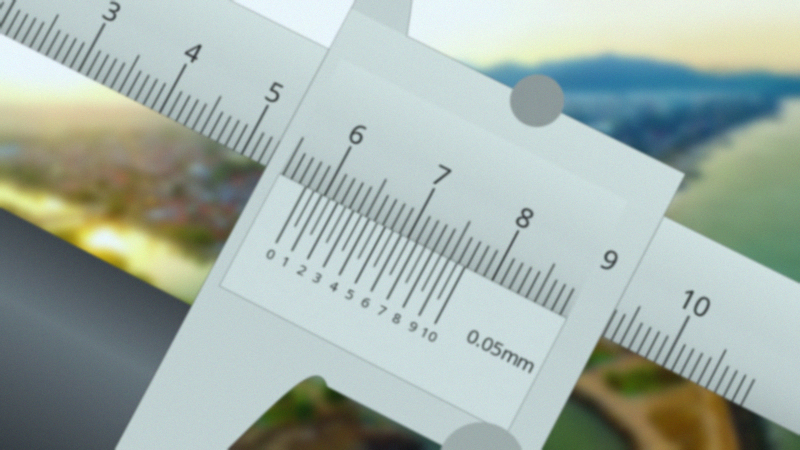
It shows **57.8** mm
